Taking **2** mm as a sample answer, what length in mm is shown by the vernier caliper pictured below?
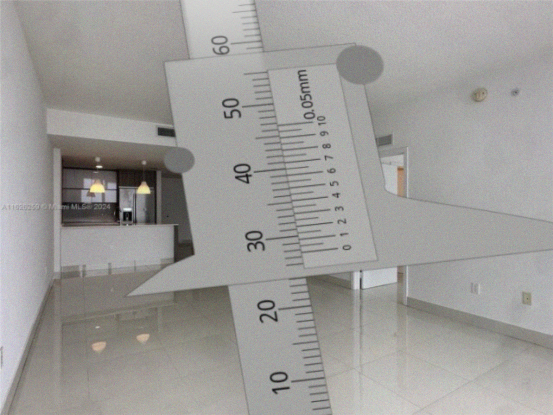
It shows **27.6** mm
